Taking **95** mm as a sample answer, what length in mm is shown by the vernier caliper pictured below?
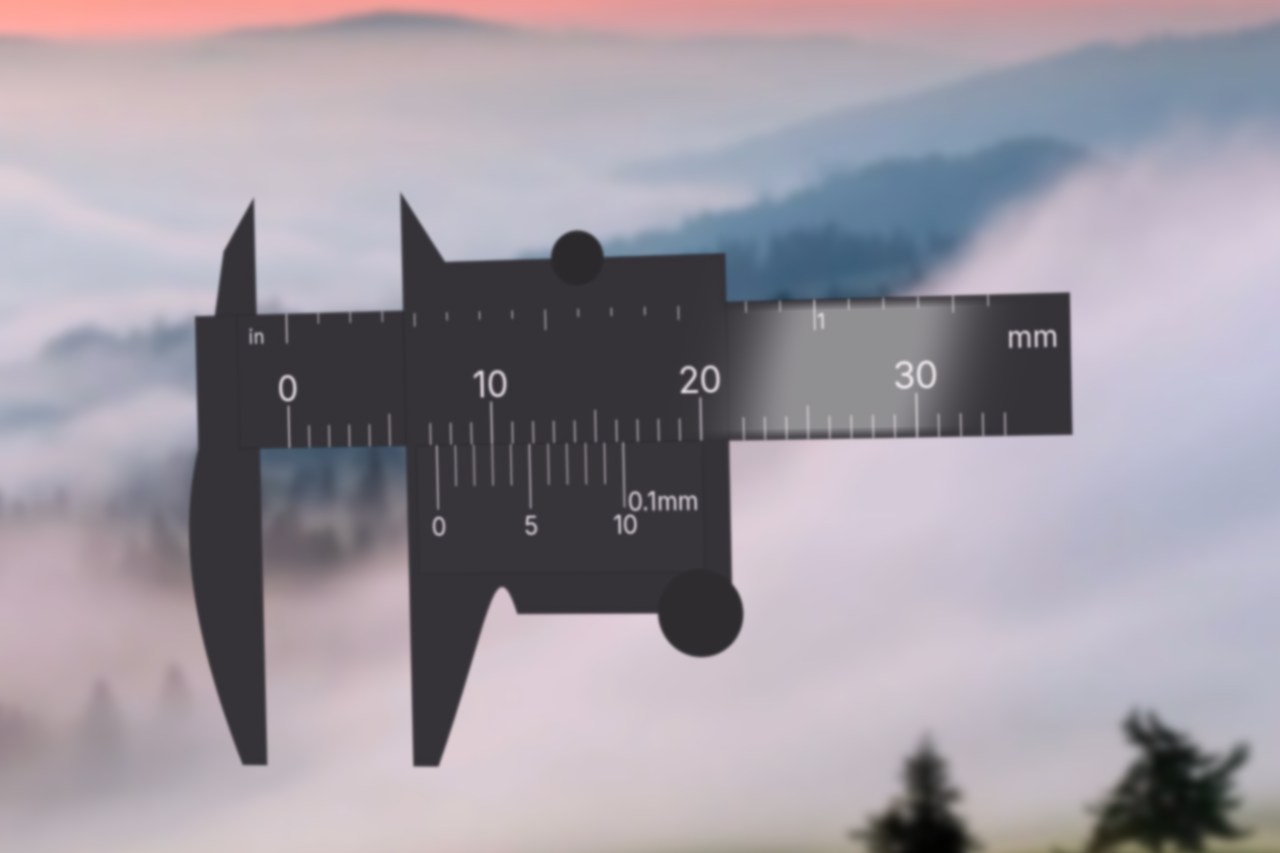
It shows **7.3** mm
